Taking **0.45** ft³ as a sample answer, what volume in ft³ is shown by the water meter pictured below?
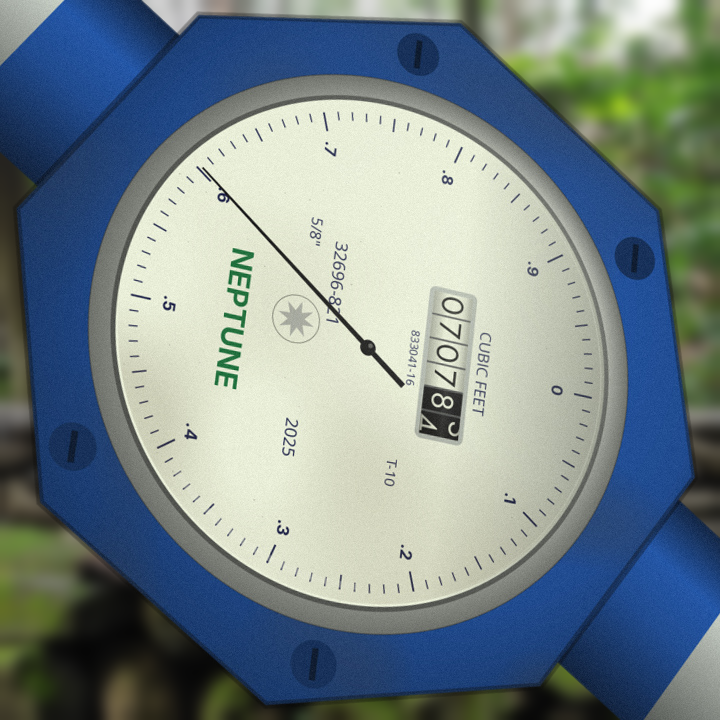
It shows **70783.60** ft³
